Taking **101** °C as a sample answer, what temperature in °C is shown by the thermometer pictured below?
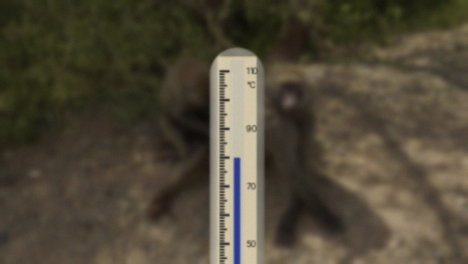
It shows **80** °C
